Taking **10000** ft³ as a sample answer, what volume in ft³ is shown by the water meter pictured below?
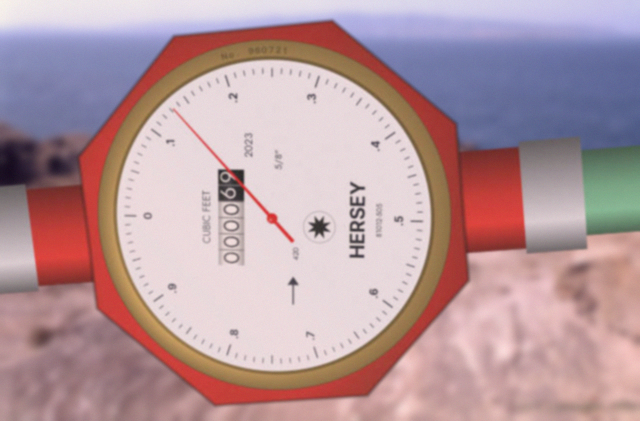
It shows **69.13** ft³
